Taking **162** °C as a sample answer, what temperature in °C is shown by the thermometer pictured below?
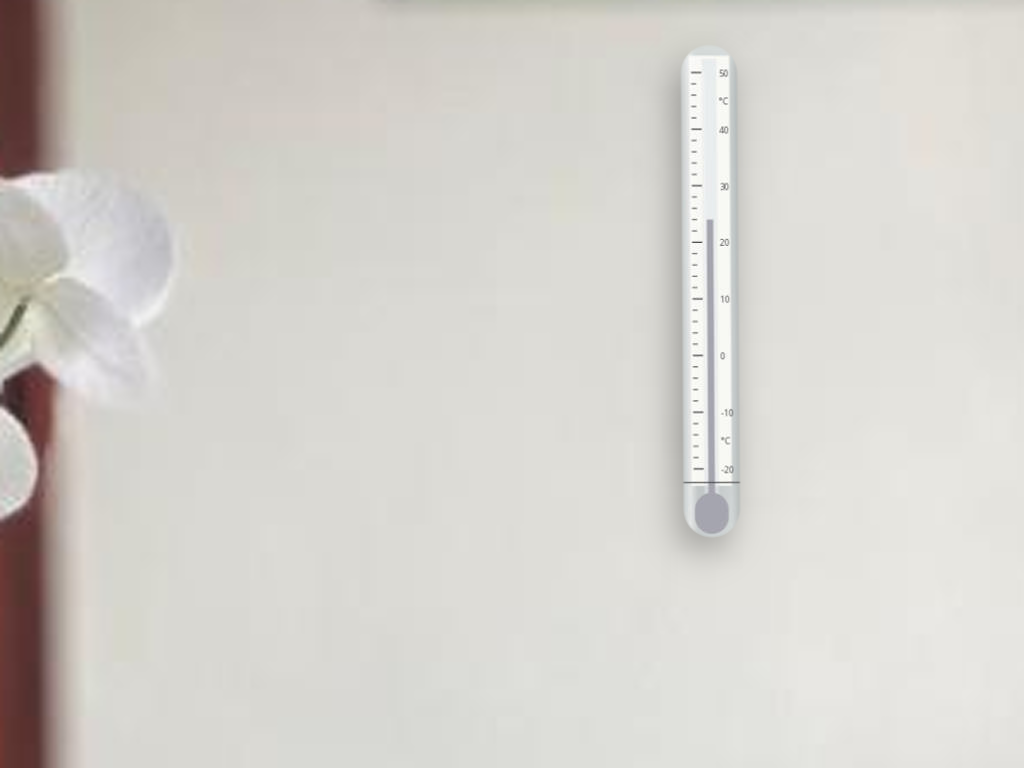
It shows **24** °C
